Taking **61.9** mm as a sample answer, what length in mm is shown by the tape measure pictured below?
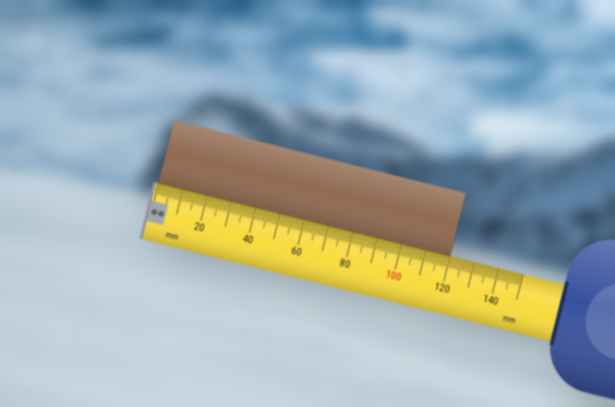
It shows **120** mm
